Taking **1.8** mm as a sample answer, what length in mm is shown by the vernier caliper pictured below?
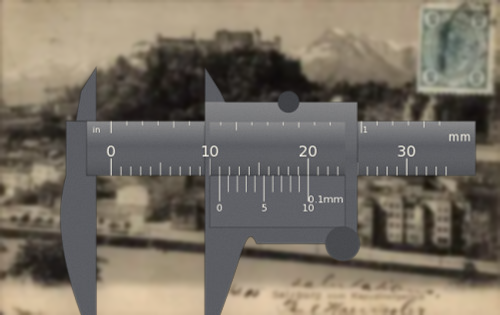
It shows **11.0** mm
